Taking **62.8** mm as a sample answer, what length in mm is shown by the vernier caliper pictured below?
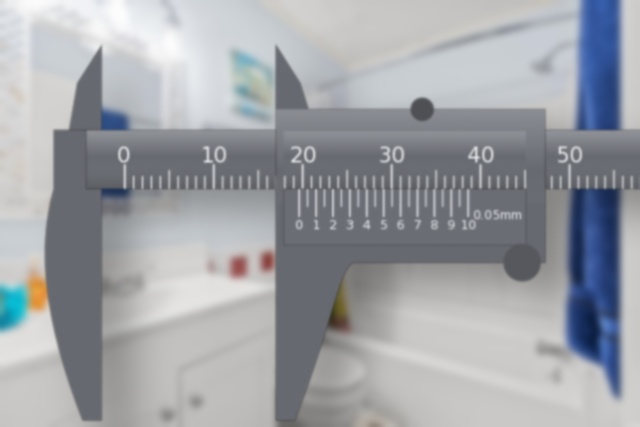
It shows **19.6** mm
